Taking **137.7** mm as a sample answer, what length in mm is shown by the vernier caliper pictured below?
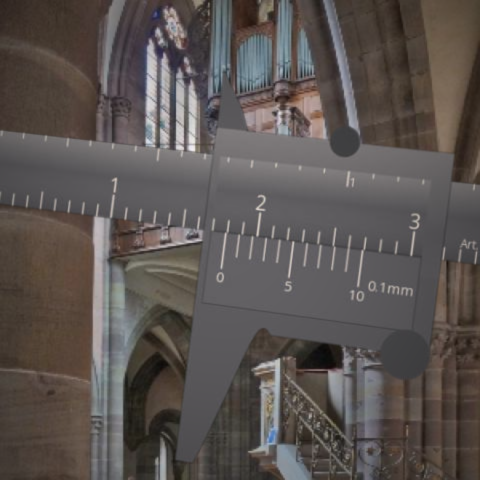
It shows **17.9** mm
